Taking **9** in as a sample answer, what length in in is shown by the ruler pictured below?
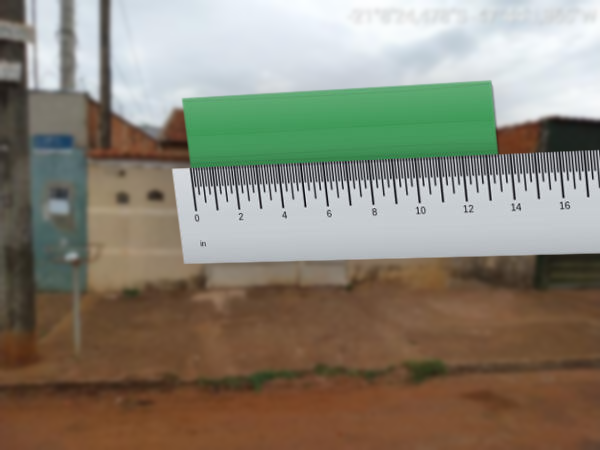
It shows **13.5** in
